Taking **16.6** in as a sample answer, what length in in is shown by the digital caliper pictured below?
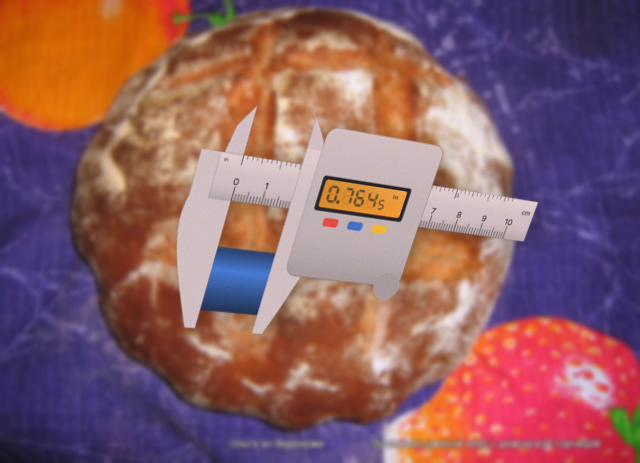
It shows **0.7645** in
